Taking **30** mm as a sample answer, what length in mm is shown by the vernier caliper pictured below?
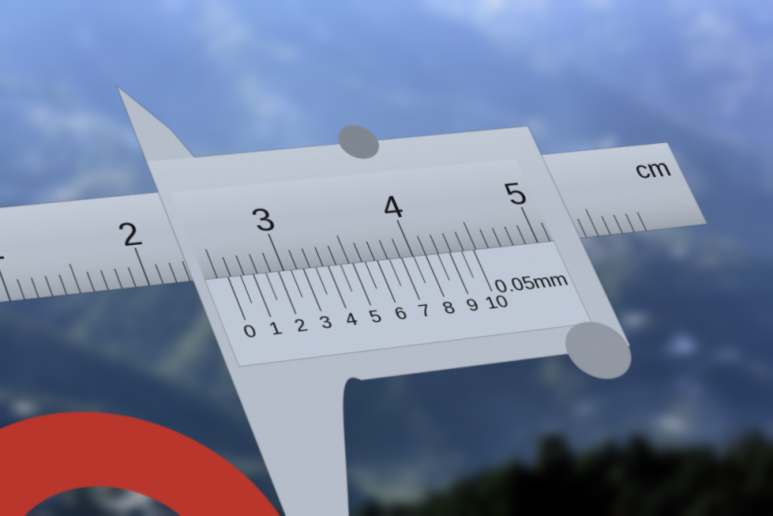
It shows **25.8** mm
